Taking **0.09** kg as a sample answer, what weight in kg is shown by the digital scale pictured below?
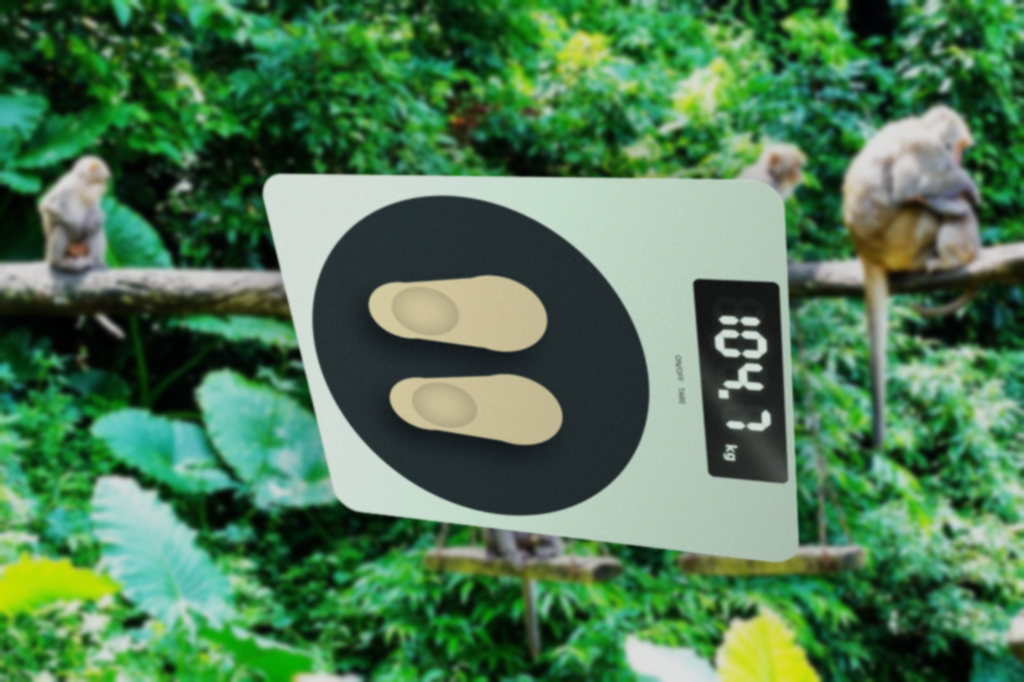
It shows **104.7** kg
